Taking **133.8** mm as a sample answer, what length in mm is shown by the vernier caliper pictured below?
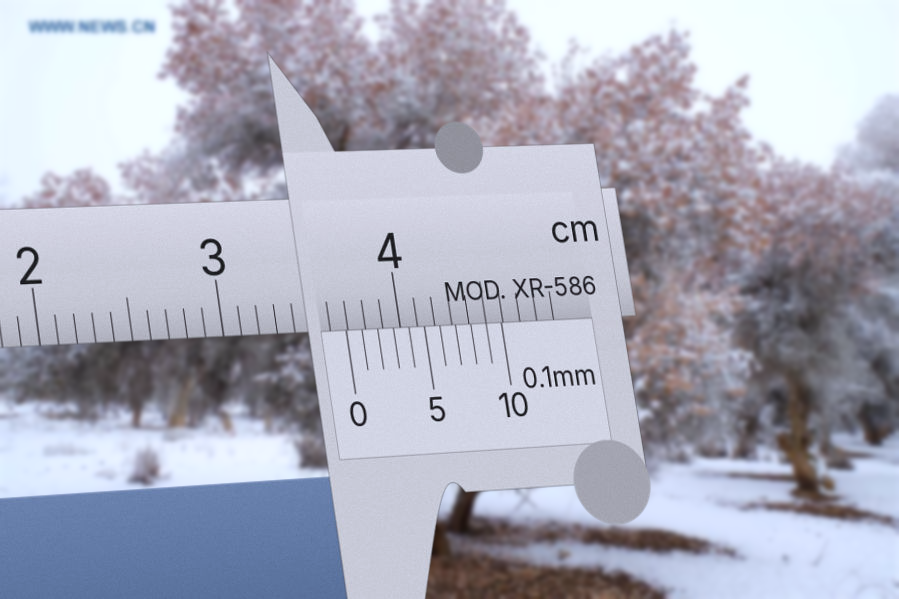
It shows **36.9** mm
